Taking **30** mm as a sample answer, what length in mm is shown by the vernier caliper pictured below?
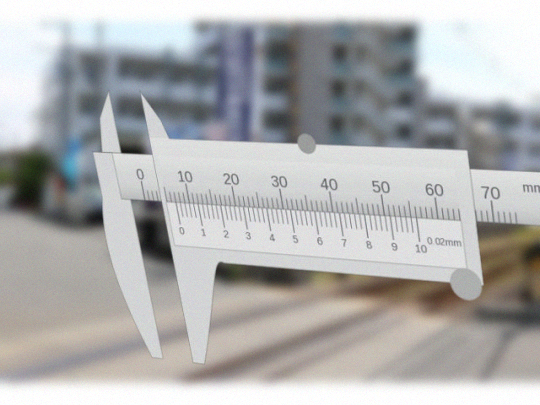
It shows **7.0** mm
